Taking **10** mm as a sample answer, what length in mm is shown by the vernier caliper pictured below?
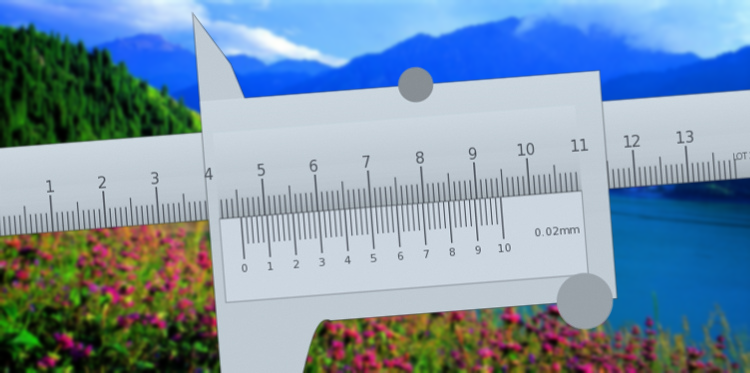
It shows **45.5** mm
